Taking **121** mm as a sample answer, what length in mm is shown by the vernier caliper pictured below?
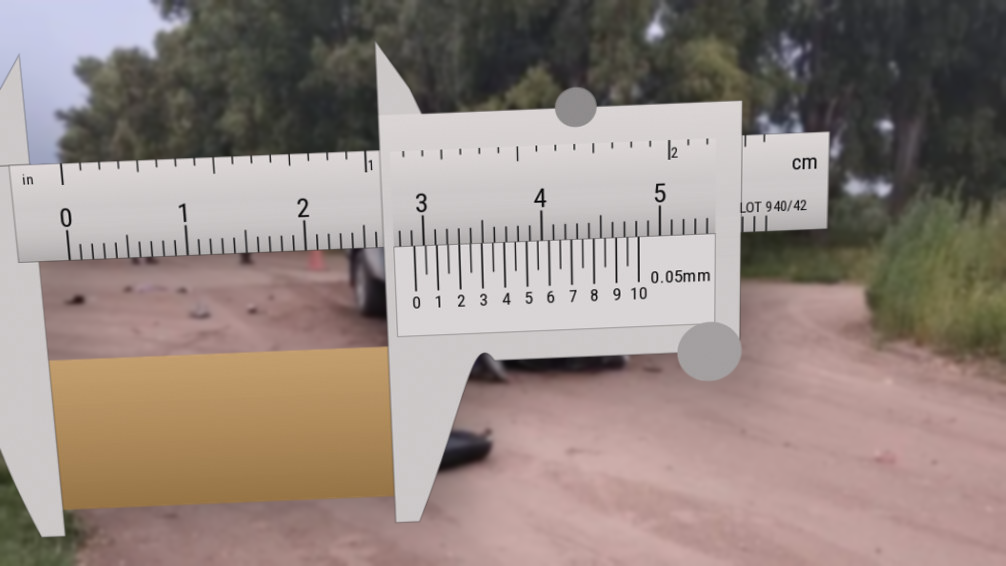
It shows **29.2** mm
